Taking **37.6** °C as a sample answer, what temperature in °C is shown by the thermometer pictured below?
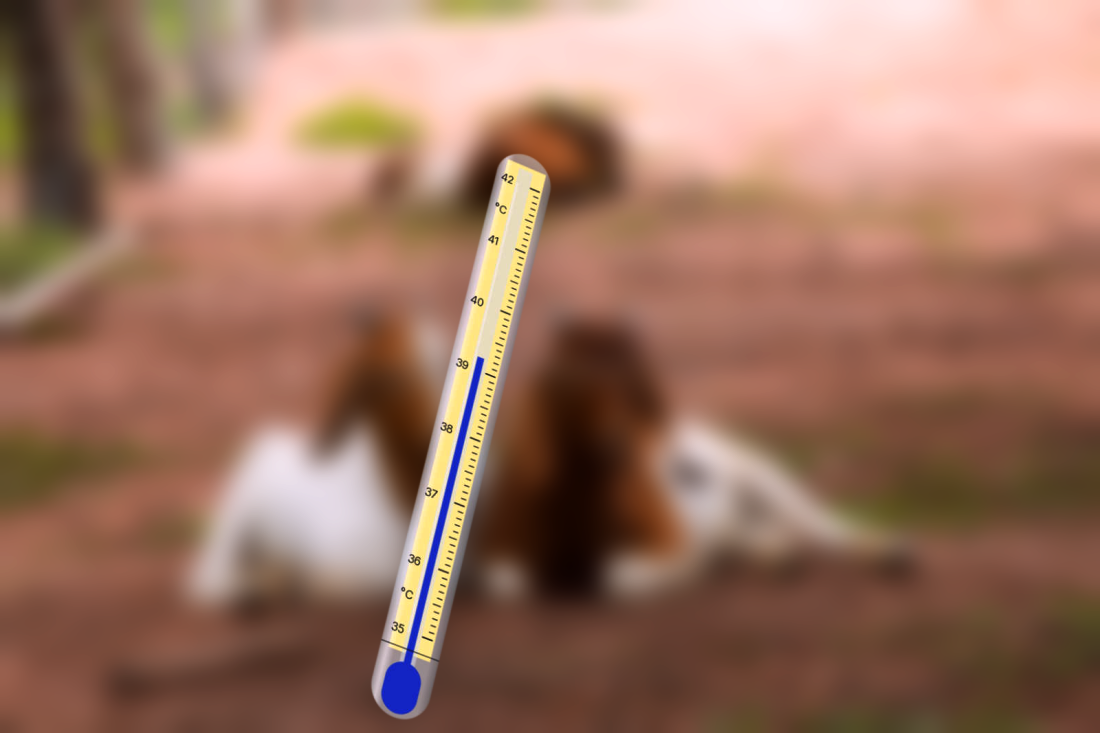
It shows **39.2** °C
